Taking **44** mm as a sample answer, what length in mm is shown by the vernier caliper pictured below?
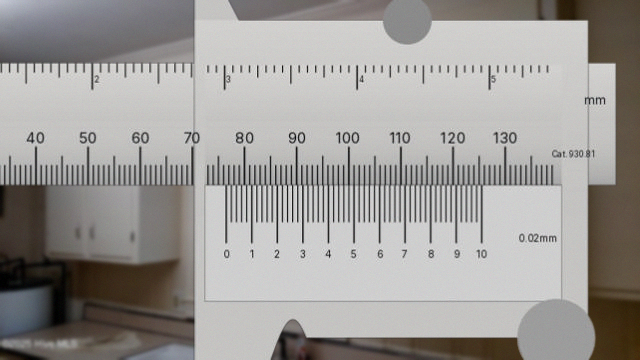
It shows **76.5** mm
